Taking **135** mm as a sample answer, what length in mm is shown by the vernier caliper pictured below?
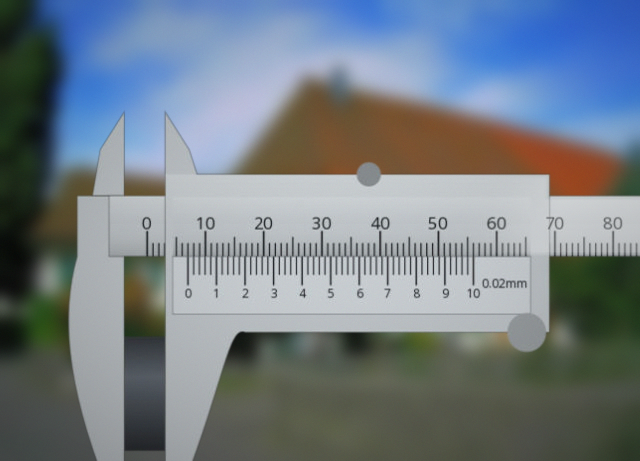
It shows **7.0** mm
